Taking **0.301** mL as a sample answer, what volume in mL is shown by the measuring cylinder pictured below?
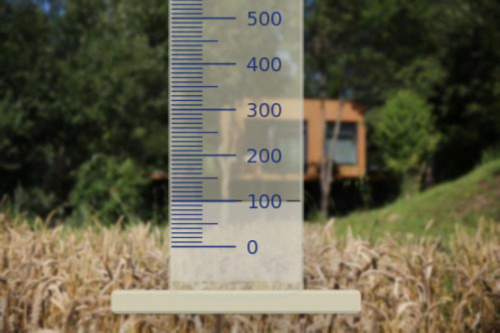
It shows **100** mL
